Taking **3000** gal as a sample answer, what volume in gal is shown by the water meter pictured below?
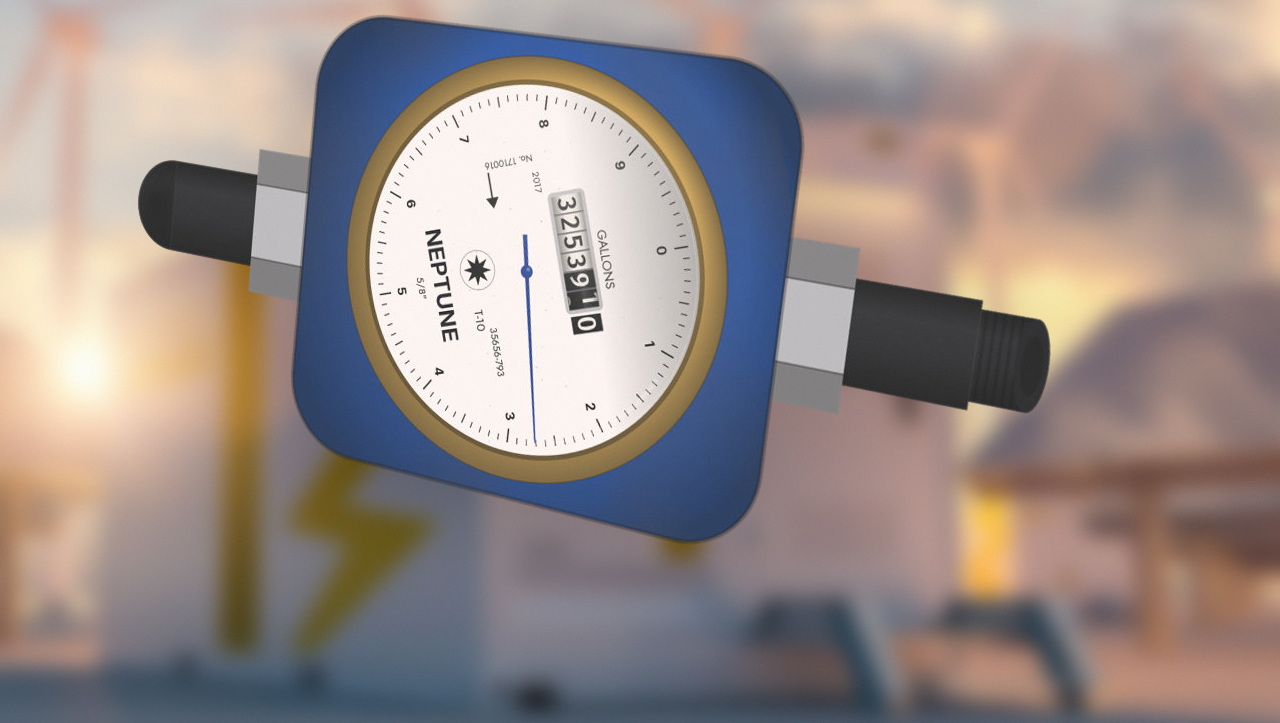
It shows **3253912.7** gal
